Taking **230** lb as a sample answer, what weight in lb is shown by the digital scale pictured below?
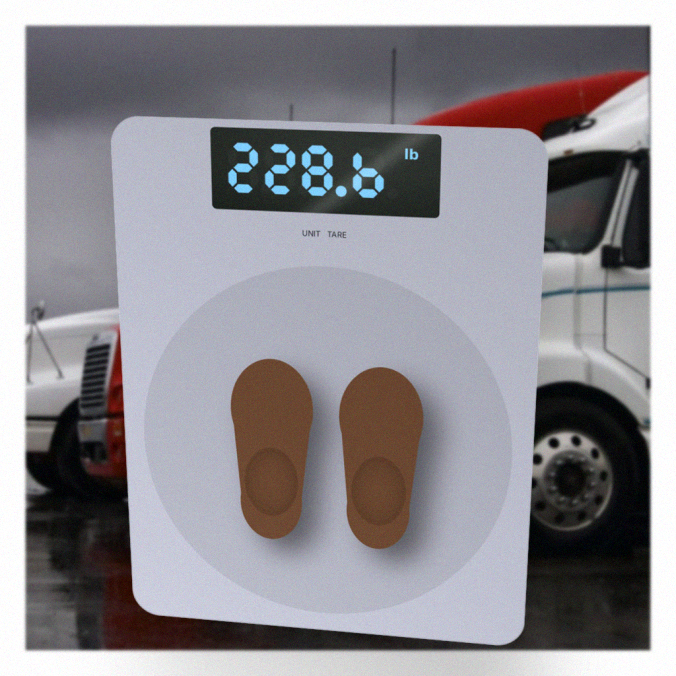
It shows **228.6** lb
